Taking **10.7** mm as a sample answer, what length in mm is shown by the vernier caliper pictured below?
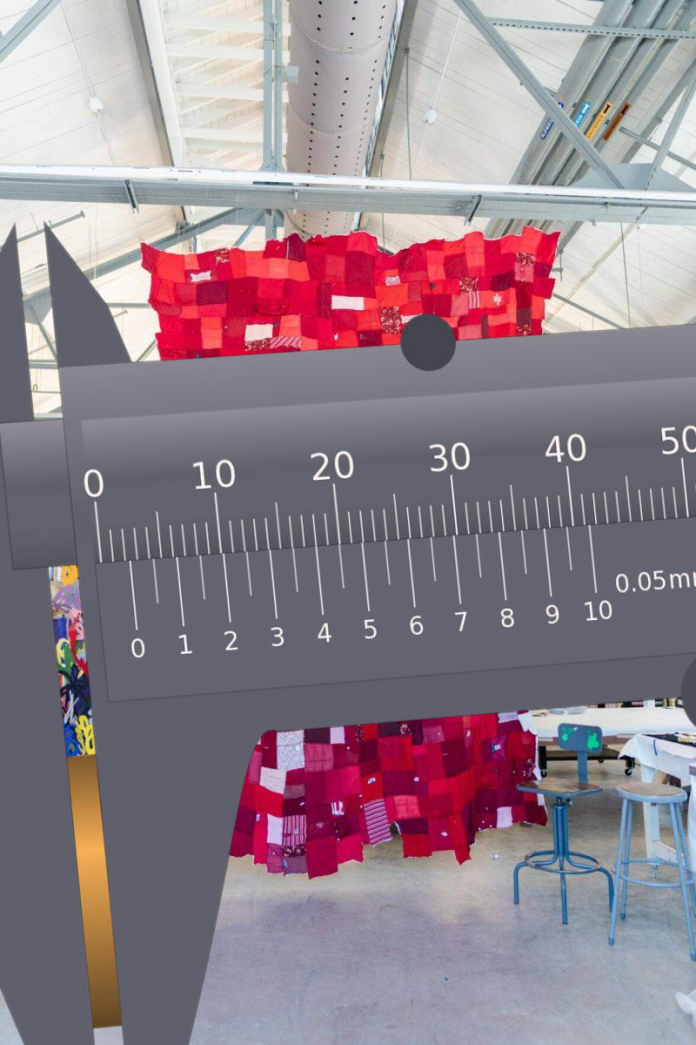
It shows **2.4** mm
